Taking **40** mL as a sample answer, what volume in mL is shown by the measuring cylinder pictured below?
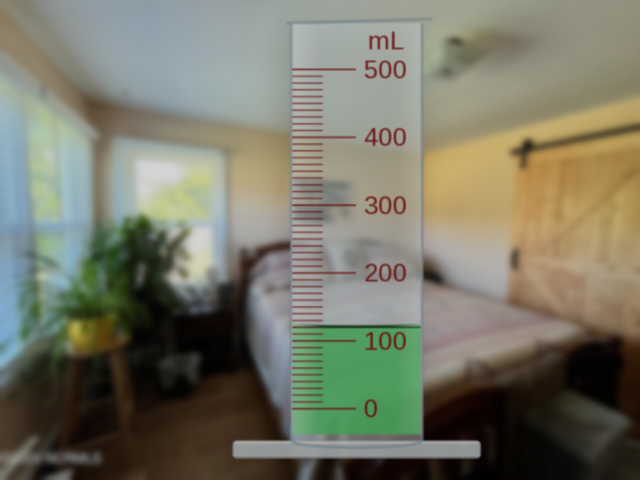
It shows **120** mL
